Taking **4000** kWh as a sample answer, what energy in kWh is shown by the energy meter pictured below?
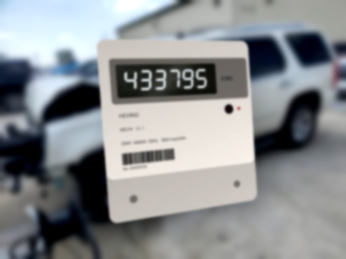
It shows **433795** kWh
